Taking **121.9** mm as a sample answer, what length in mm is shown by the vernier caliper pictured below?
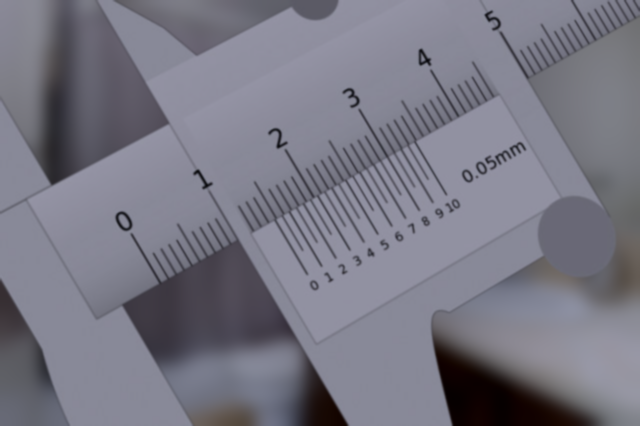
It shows **14.8** mm
